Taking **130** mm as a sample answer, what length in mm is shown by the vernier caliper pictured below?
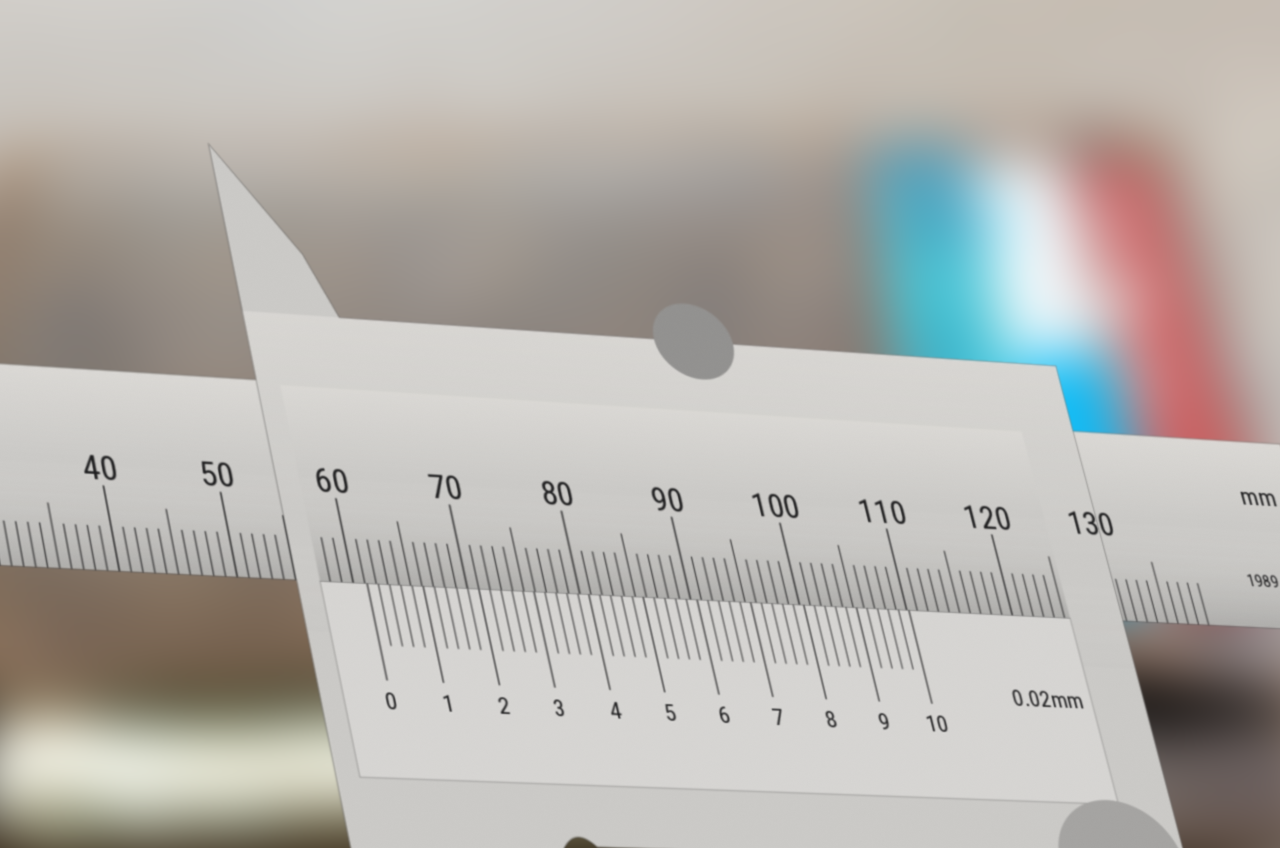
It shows **61.2** mm
